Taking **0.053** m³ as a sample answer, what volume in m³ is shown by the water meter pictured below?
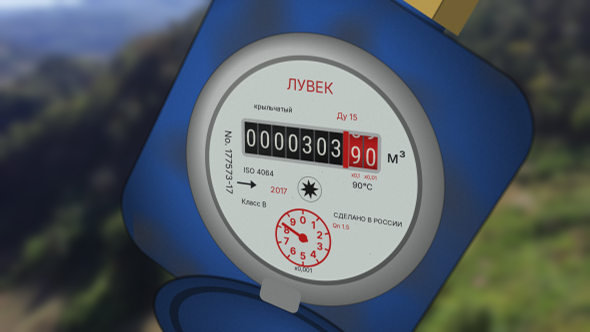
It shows **303.898** m³
